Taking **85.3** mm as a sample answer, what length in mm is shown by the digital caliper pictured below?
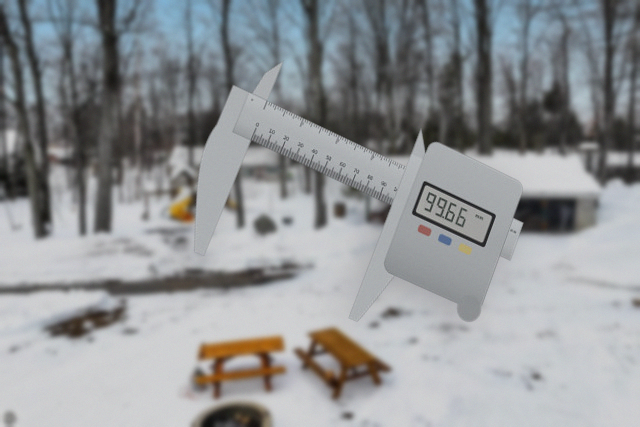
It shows **99.66** mm
